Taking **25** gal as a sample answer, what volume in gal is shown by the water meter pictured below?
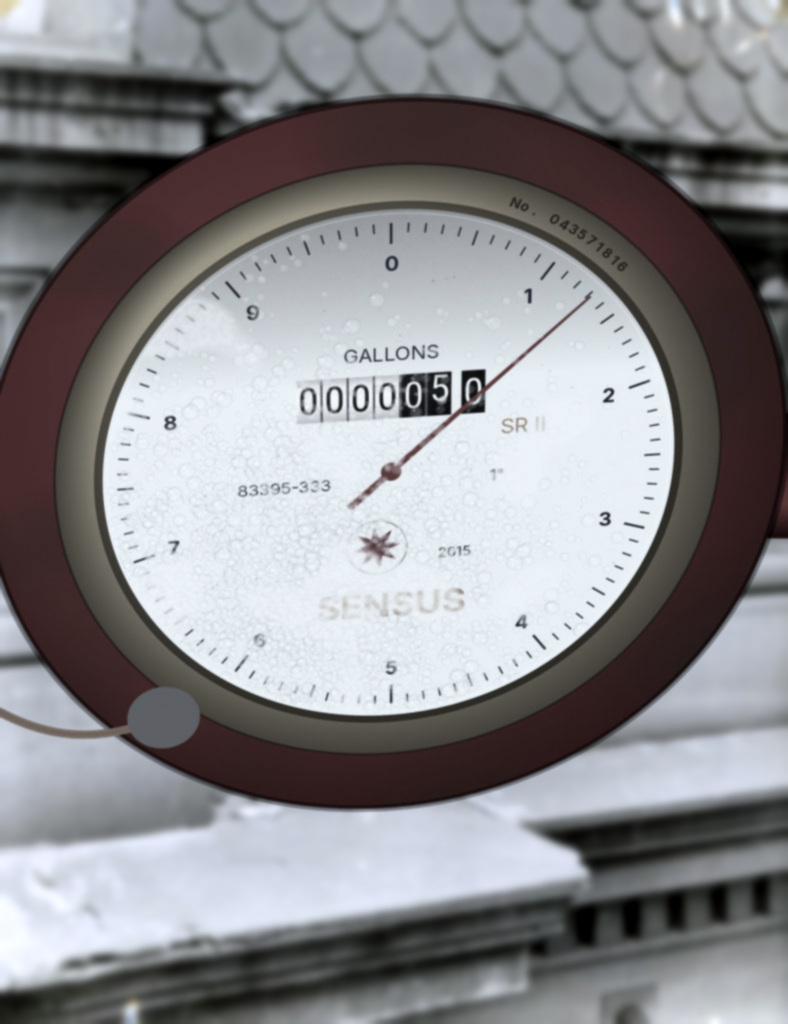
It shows **51.3** gal
